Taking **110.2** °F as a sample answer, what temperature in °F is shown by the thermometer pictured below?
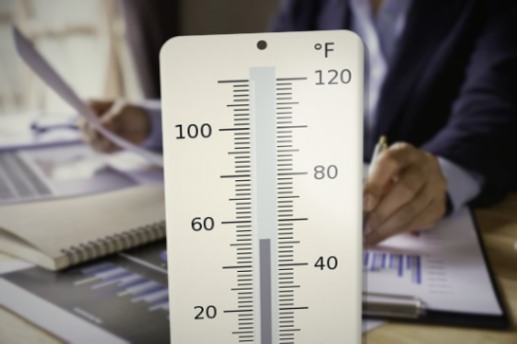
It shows **52** °F
